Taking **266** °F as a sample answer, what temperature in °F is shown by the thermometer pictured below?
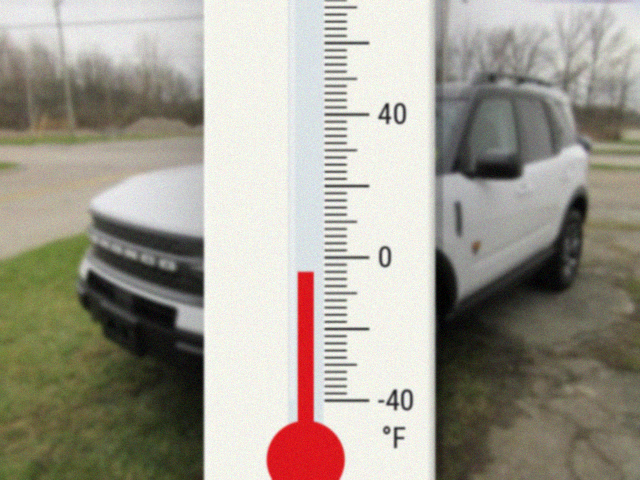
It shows **-4** °F
